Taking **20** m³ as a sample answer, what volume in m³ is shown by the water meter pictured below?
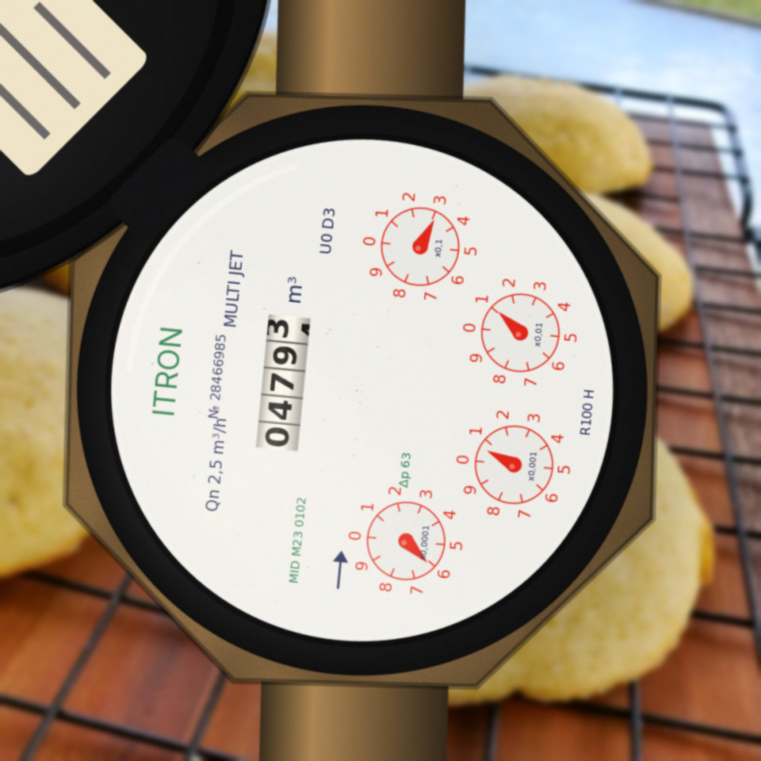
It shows **4793.3106** m³
